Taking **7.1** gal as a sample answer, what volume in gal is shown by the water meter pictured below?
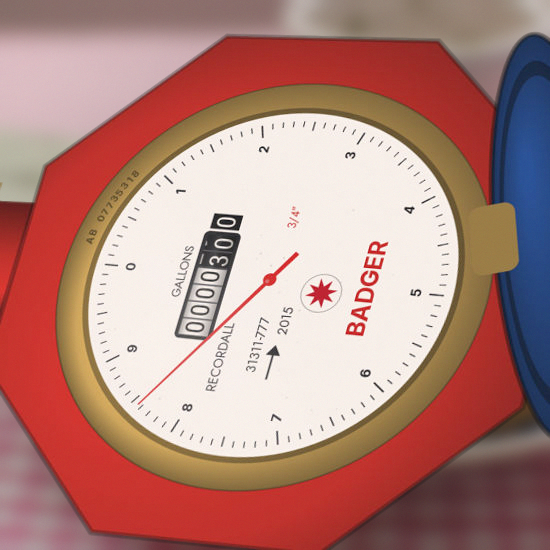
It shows **298.4** gal
